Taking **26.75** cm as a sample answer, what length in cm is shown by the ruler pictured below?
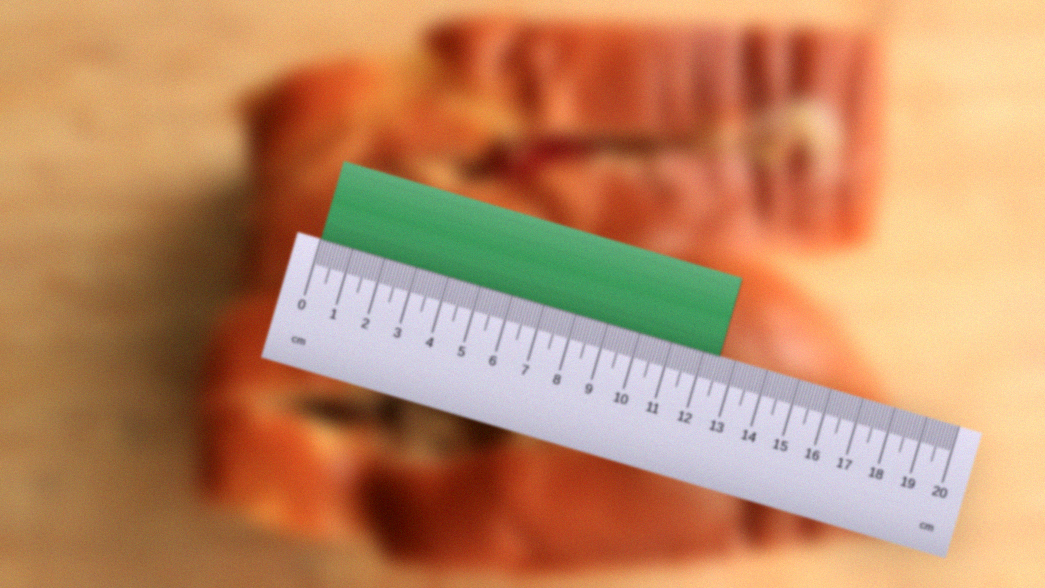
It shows **12.5** cm
